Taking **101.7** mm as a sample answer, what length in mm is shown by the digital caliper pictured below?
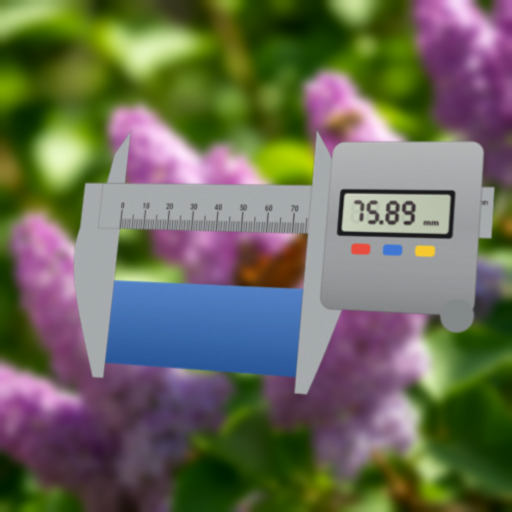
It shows **75.89** mm
